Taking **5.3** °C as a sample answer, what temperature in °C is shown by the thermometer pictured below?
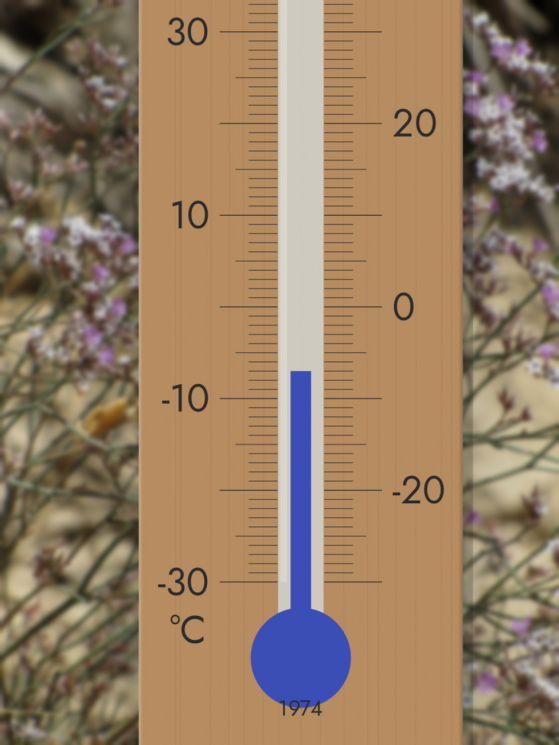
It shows **-7** °C
